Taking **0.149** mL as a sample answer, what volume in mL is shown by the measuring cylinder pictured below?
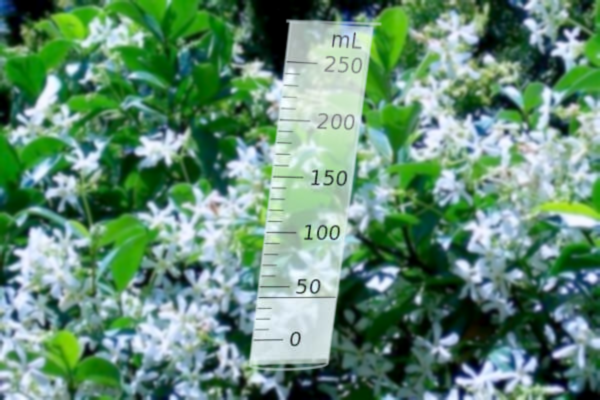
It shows **40** mL
